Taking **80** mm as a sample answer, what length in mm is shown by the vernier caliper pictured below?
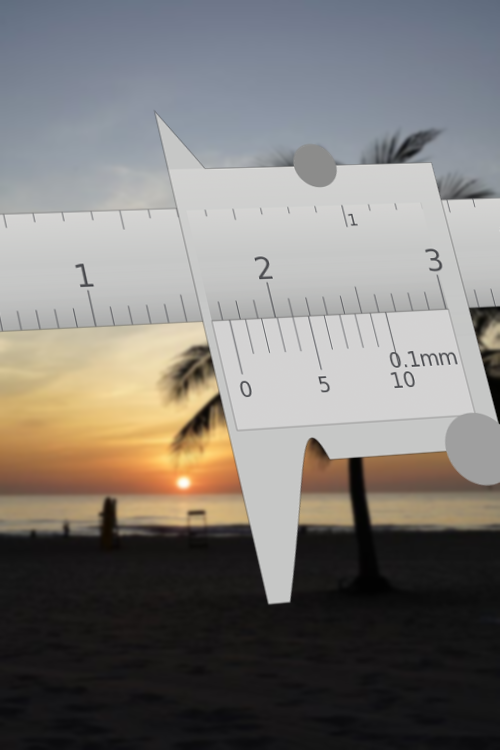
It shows **17.4** mm
